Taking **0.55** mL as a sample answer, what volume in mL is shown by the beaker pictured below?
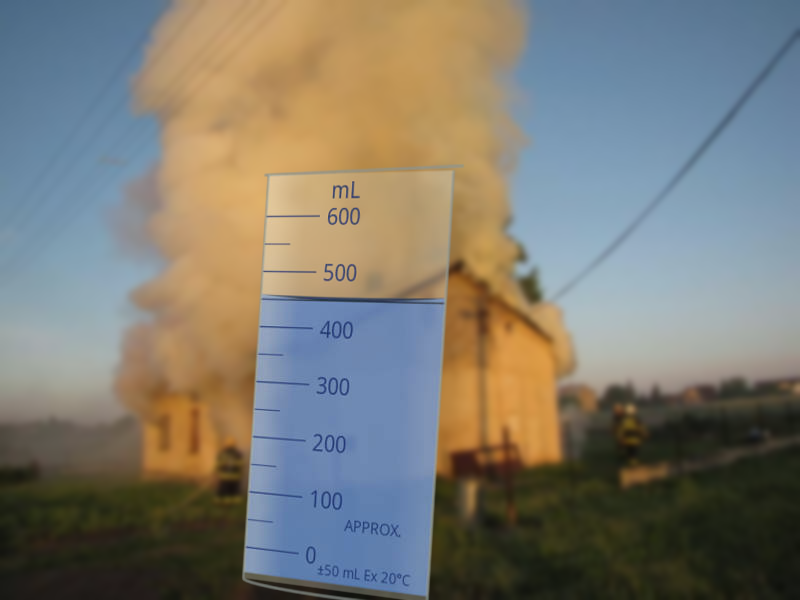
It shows **450** mL
